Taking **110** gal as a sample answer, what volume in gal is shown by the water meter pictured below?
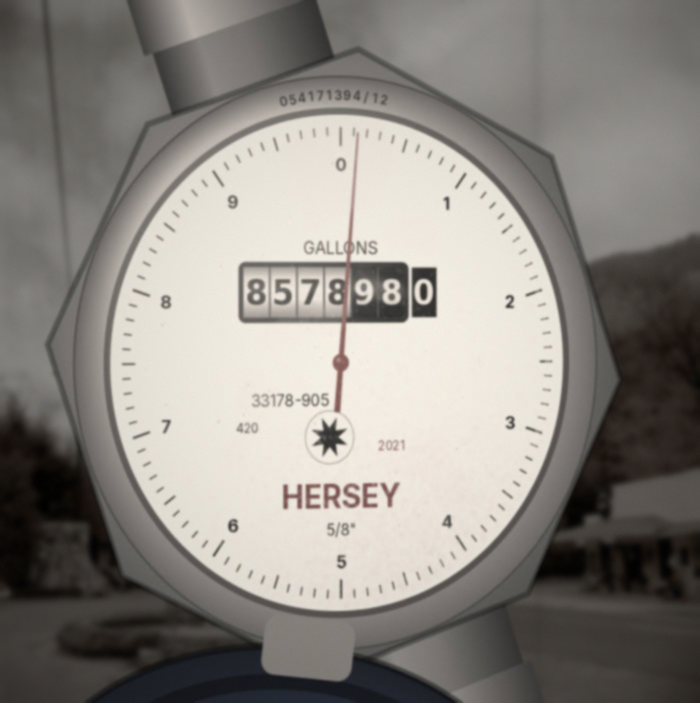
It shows **8578980.1** gal
